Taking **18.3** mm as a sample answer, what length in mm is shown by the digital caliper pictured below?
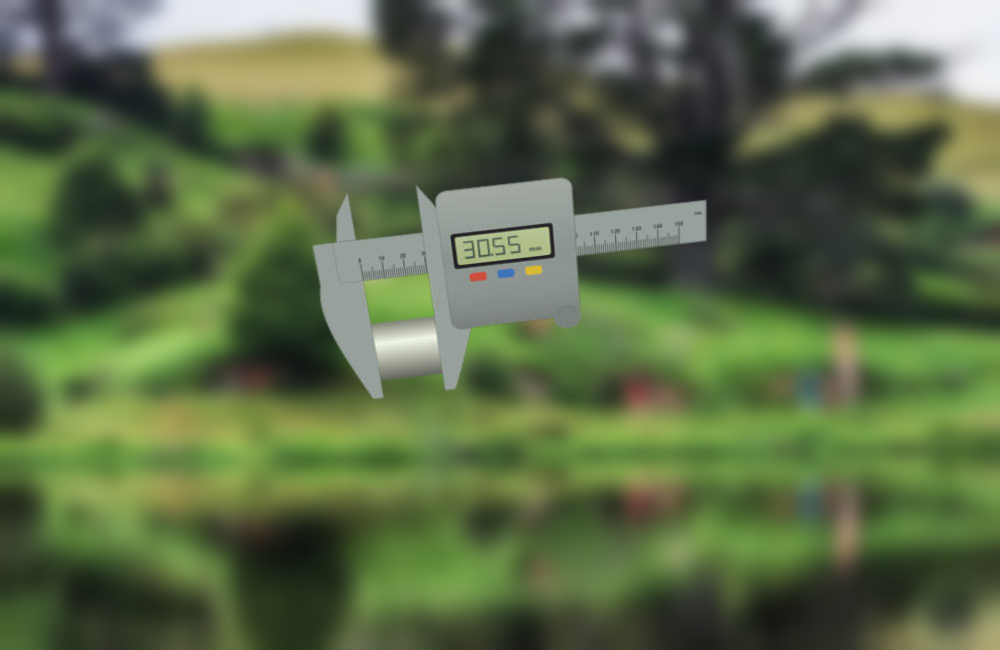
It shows **30.55** mm
